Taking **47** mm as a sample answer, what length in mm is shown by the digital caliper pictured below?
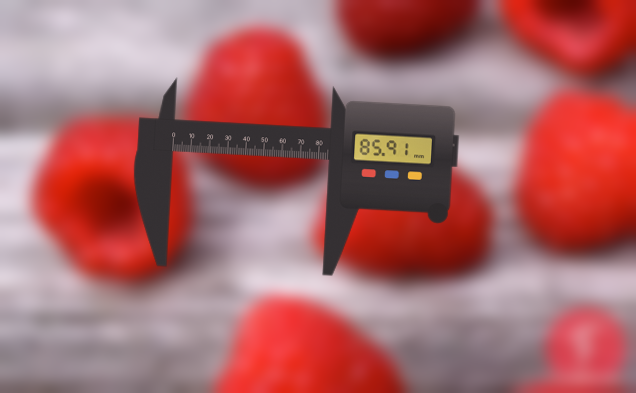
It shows **85.91** mm
